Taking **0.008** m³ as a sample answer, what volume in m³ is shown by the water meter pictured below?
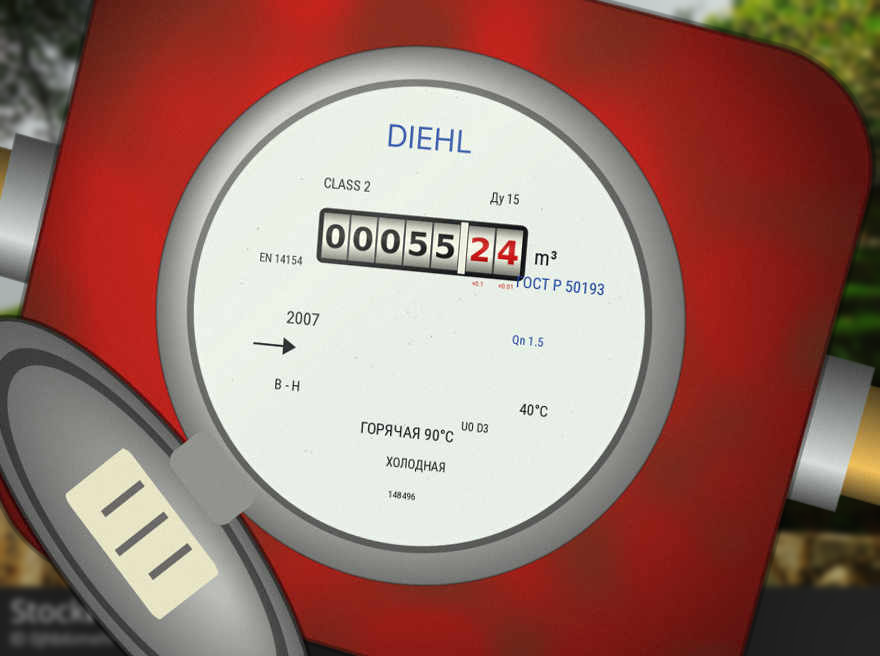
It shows **55.24** m³
